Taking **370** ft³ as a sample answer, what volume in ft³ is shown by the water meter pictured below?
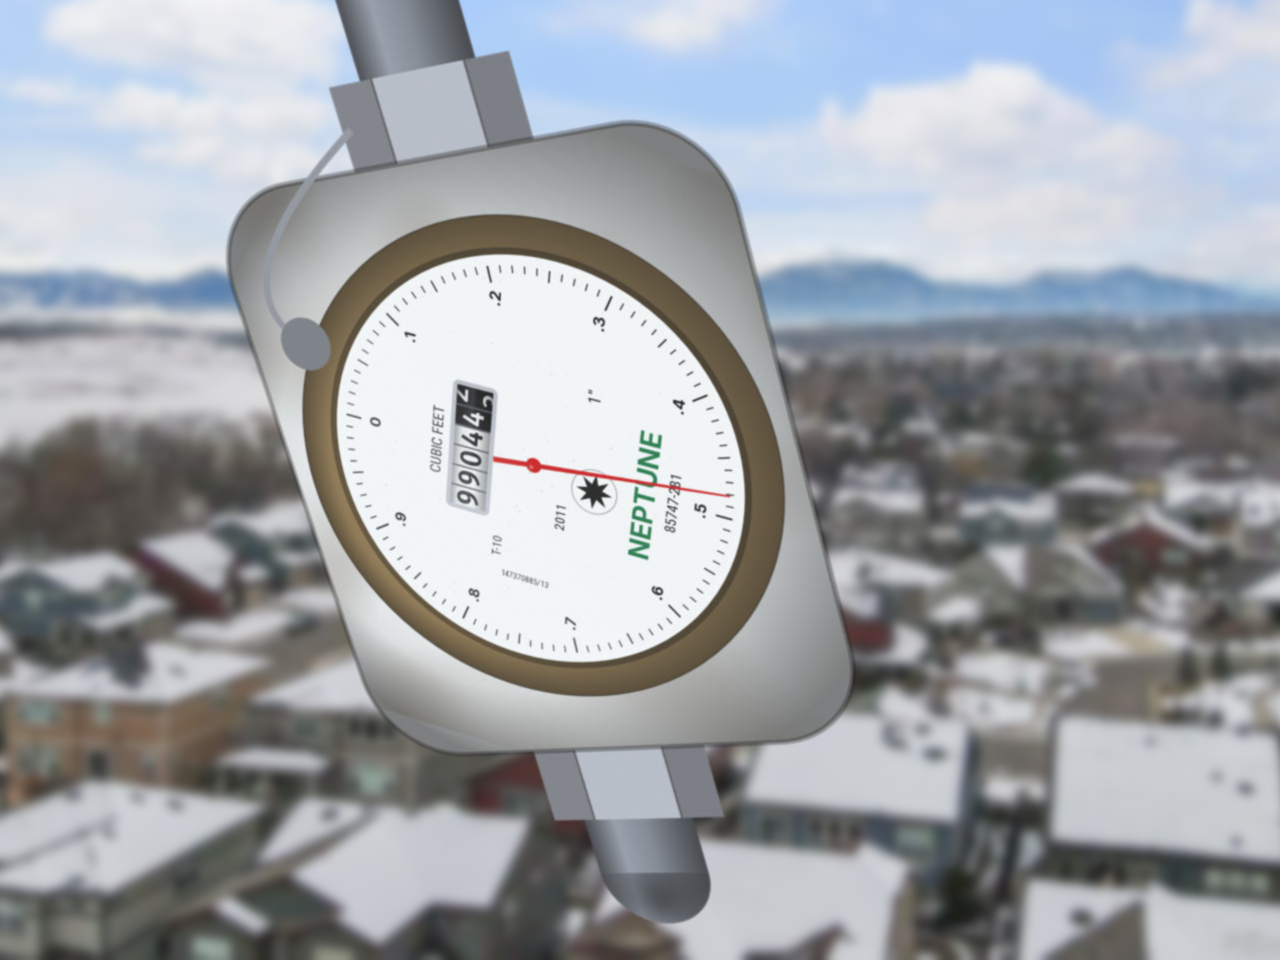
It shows **990442.48** ft³
